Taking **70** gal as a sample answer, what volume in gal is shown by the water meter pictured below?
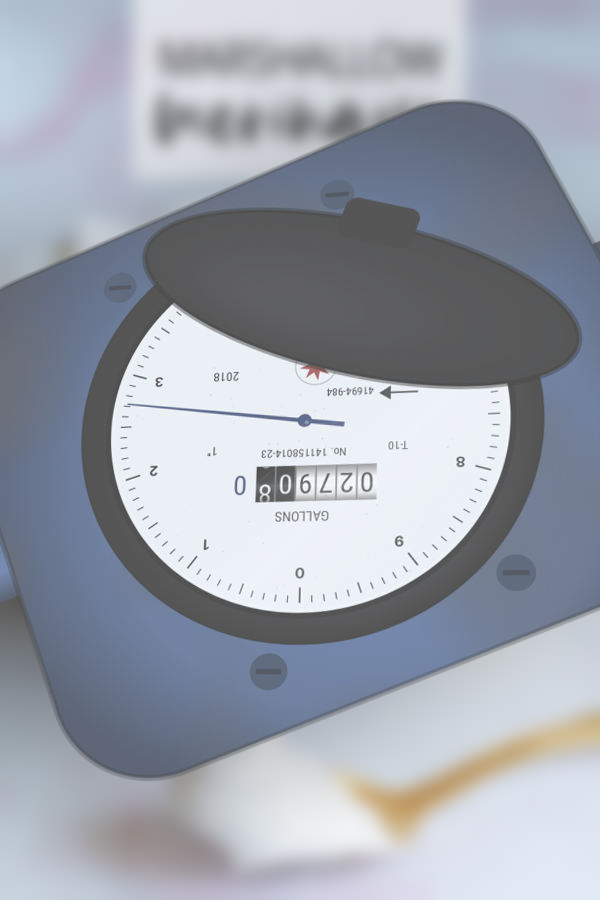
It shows **279082.7** gal
